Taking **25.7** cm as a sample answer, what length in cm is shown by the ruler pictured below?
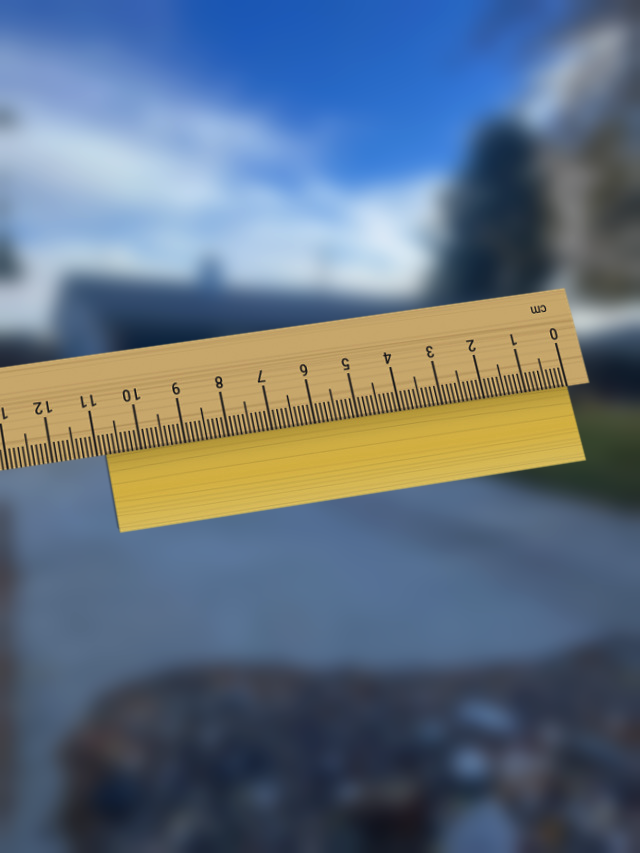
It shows **10.8** cm
